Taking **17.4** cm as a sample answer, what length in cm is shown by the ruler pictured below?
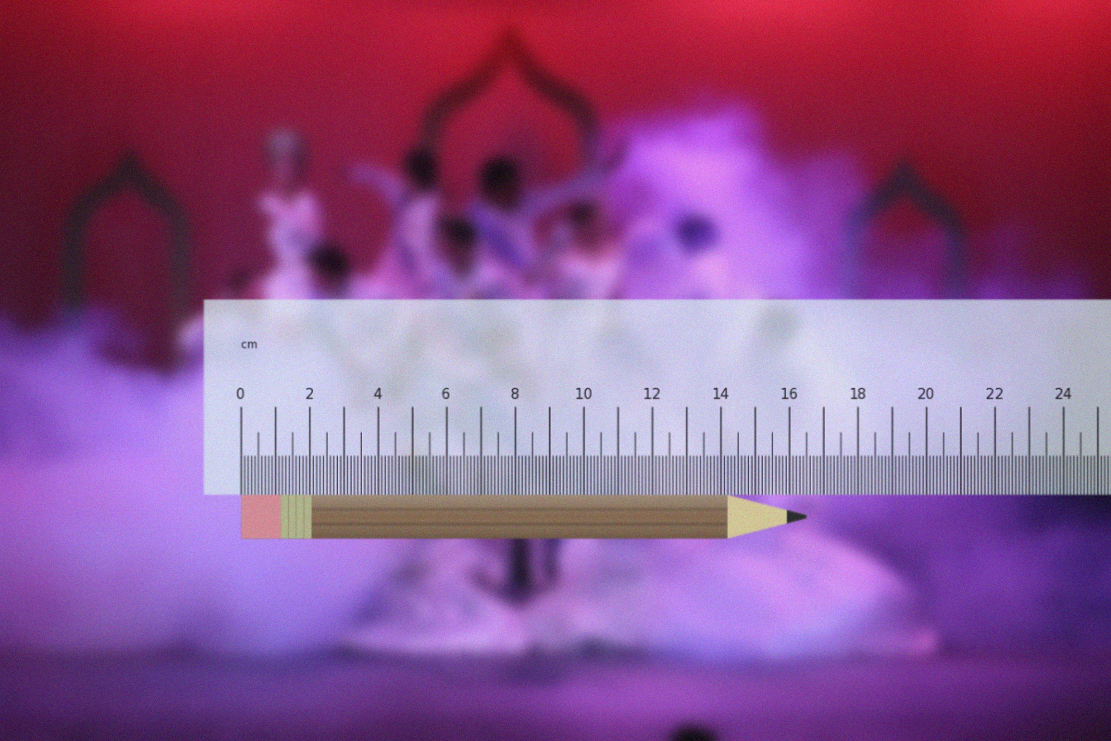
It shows **16.5** cm
